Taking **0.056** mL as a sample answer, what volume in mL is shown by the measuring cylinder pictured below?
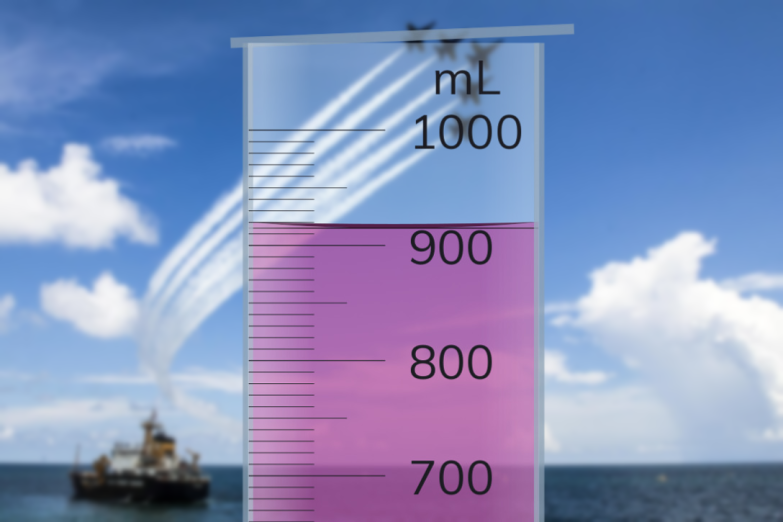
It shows **915** mL
